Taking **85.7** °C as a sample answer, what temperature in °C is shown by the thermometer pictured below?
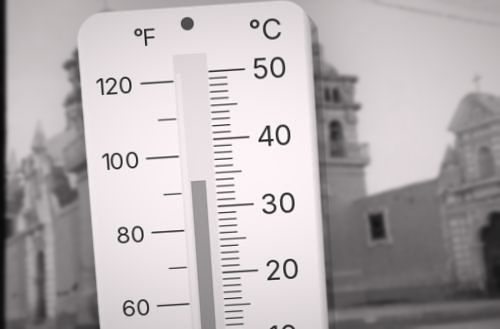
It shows **34** °C
